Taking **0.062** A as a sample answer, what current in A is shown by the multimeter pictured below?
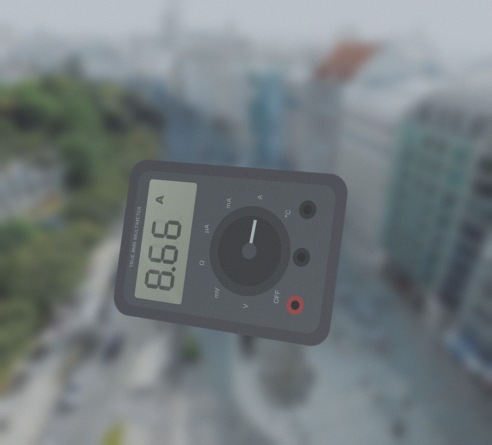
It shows **8.66** A
